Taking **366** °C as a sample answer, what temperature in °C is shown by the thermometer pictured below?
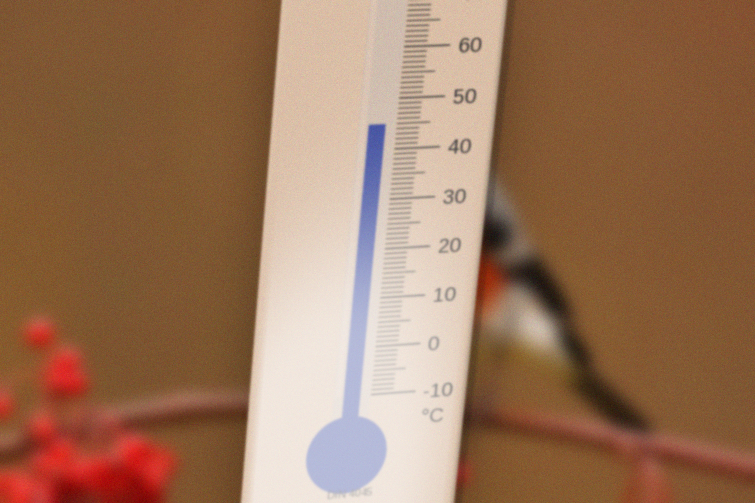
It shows **45** °C
